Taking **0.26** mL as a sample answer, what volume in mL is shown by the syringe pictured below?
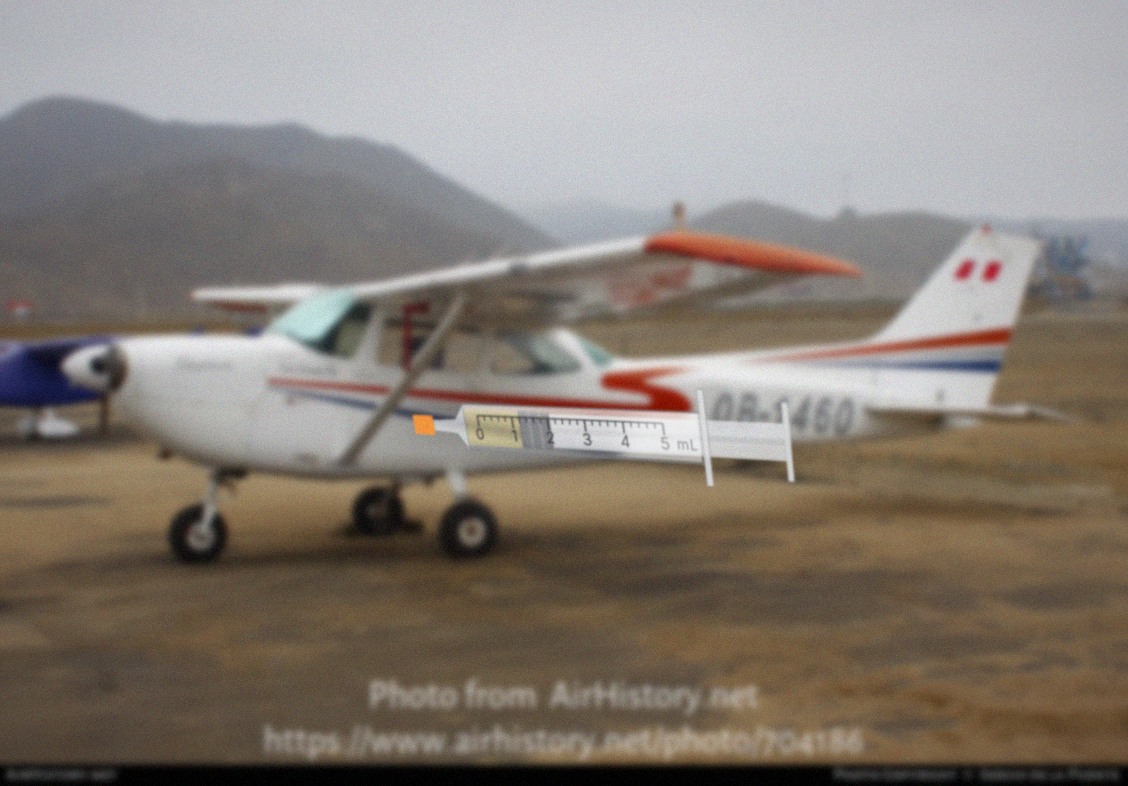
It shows **1.2** mL
